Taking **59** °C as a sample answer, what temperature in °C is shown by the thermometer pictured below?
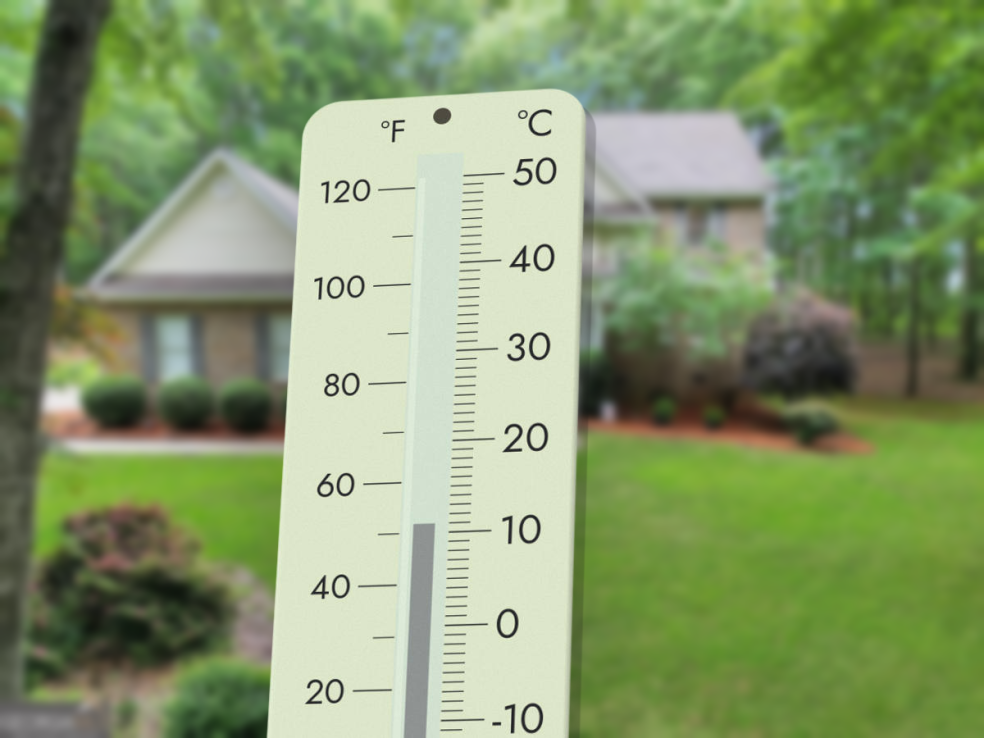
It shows **11** °C
